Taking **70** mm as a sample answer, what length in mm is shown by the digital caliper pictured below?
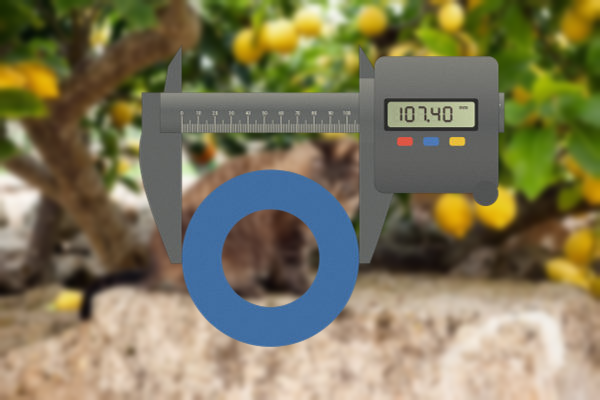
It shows **107.40** mm
